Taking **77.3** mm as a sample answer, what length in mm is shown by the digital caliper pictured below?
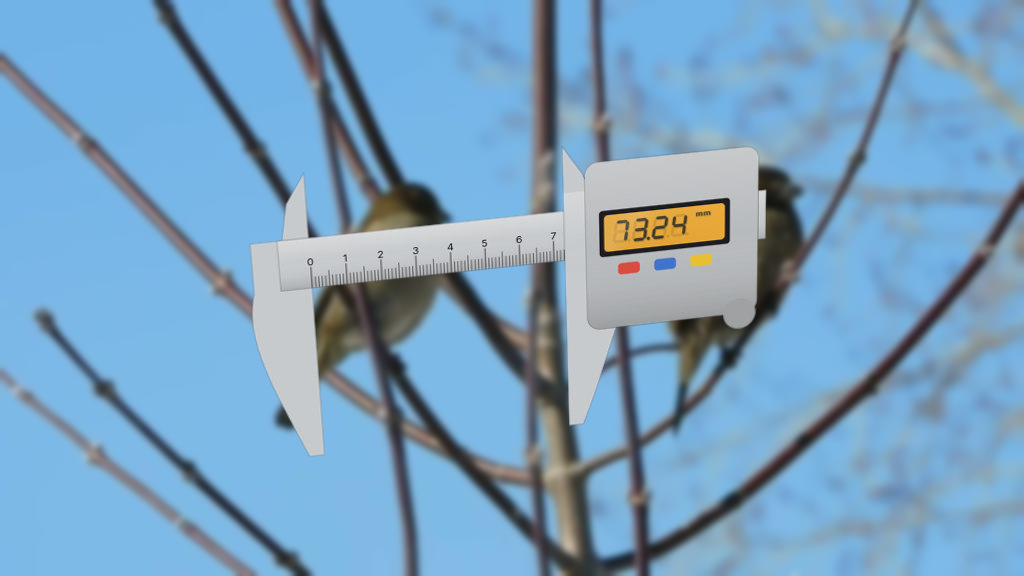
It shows **73.24** mm
